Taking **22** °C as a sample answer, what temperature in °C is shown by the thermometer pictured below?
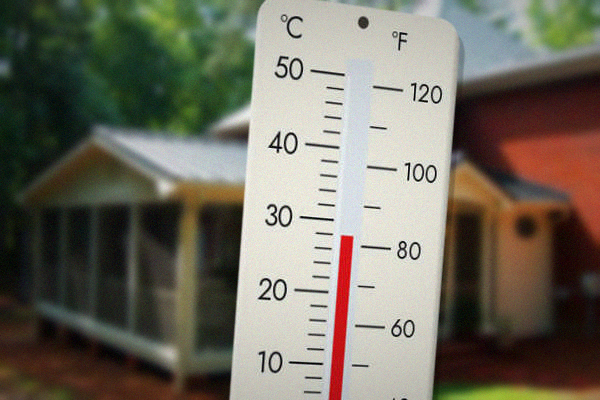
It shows **28** °C
